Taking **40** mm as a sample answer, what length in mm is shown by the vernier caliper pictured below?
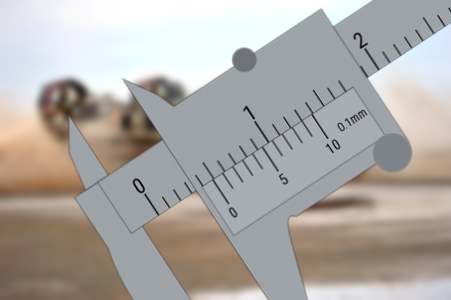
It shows **4.9** mm
